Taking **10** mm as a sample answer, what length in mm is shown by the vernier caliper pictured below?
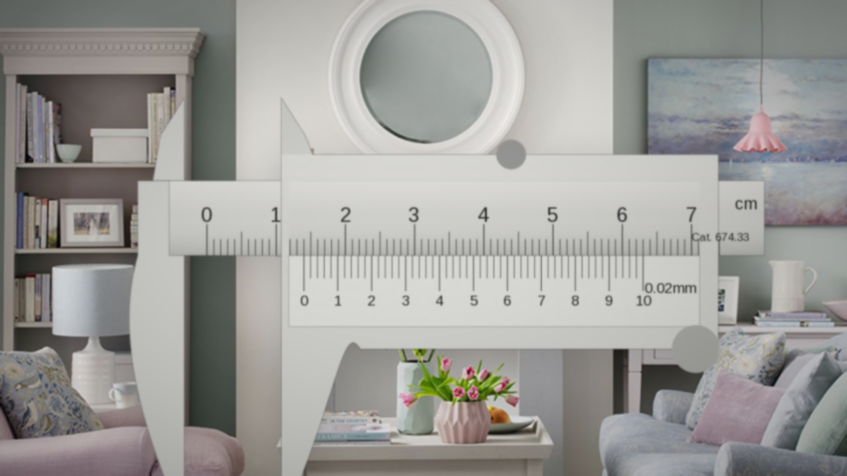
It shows **14.0** mm
